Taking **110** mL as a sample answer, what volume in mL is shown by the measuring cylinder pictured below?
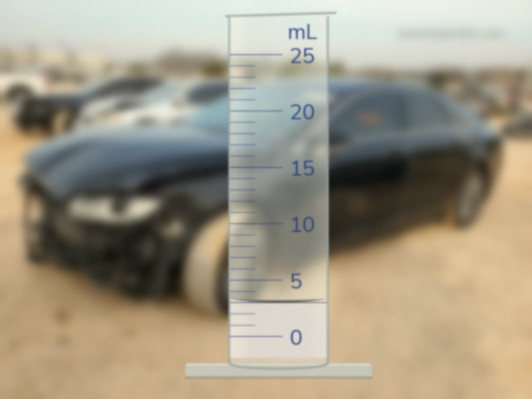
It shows **3** mL
